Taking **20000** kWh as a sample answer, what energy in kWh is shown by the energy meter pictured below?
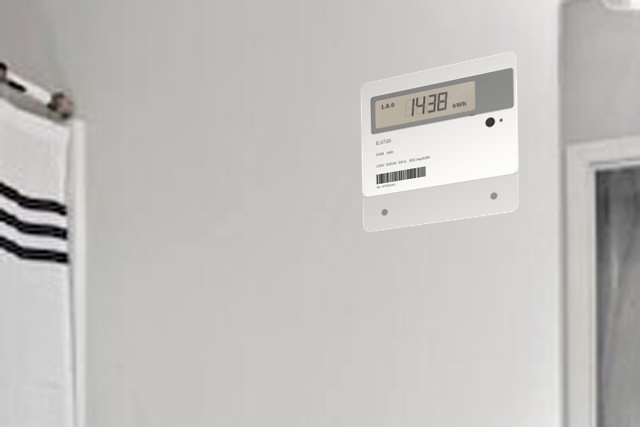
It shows **1438** kWh
